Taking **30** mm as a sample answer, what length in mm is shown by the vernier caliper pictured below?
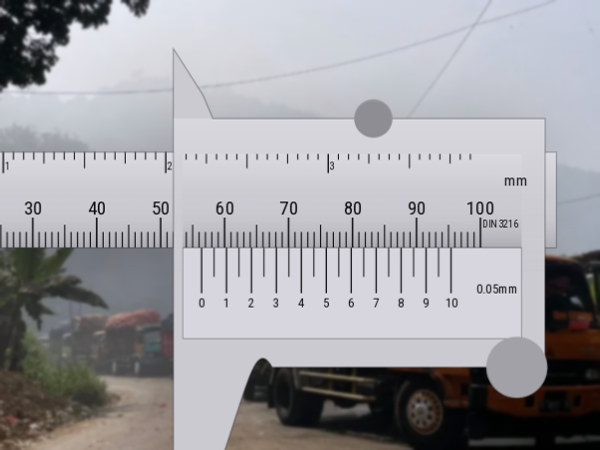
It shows **56.4** mm
